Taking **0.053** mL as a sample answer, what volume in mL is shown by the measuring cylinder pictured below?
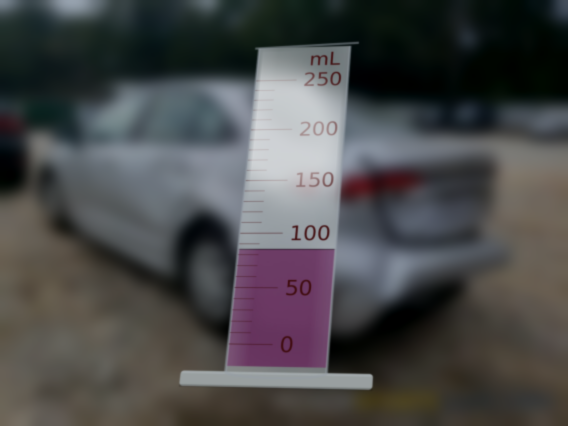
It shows **85** mL
